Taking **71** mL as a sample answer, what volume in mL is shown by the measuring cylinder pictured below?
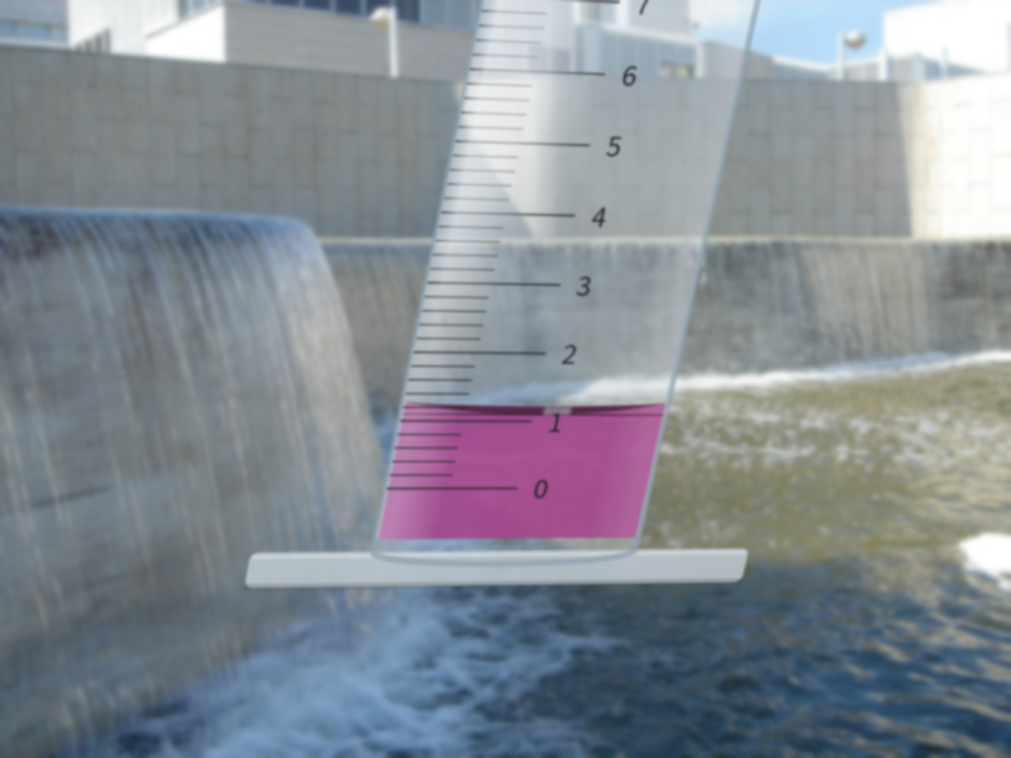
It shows **1.1** mL
